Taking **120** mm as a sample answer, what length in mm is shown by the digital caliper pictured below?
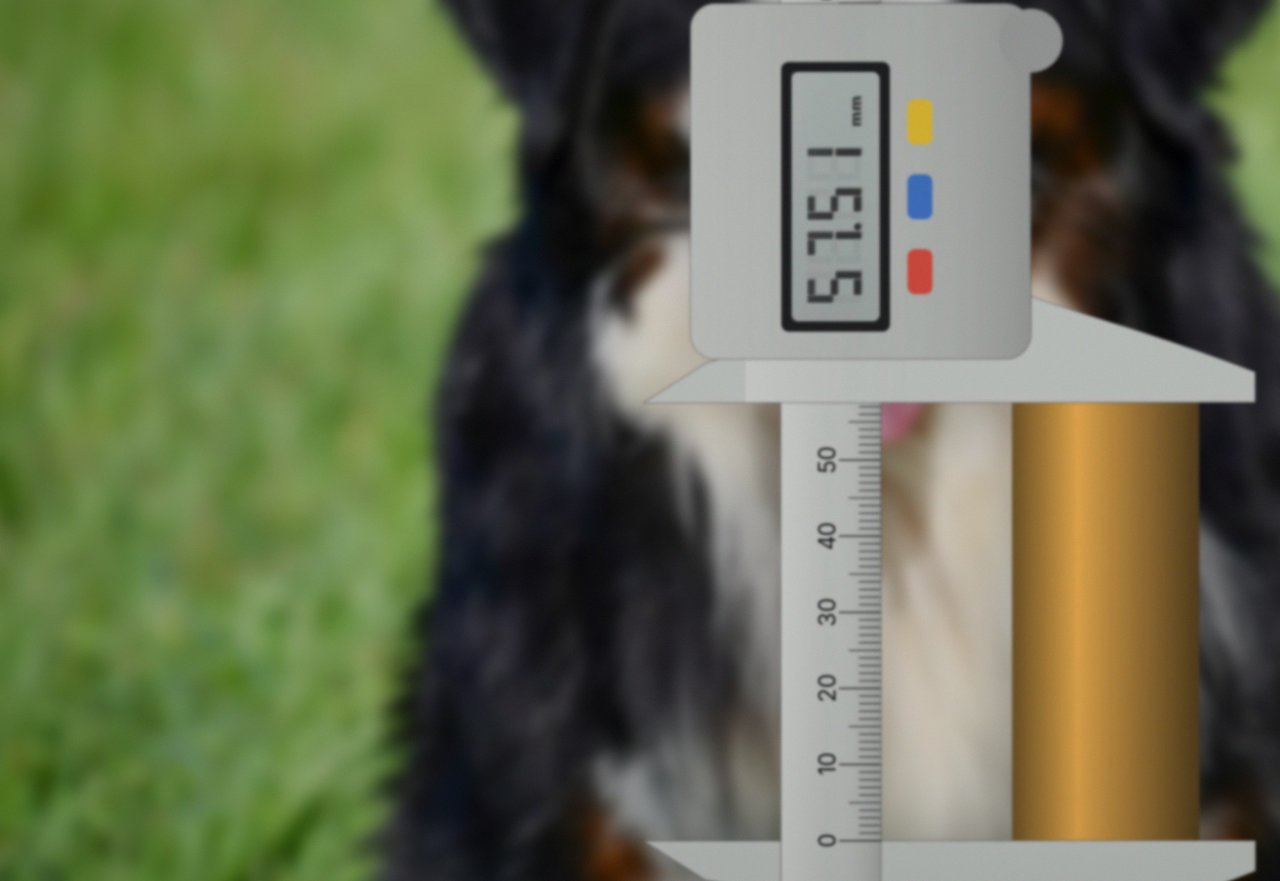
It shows **57.51** mm
